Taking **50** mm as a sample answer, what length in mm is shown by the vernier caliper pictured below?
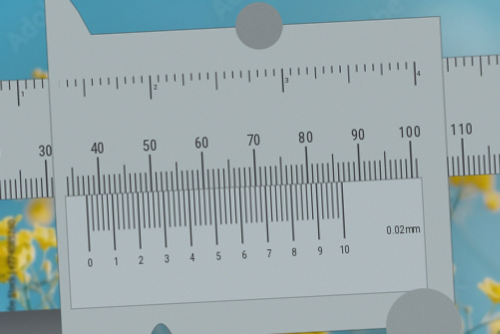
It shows **37.5** mm
